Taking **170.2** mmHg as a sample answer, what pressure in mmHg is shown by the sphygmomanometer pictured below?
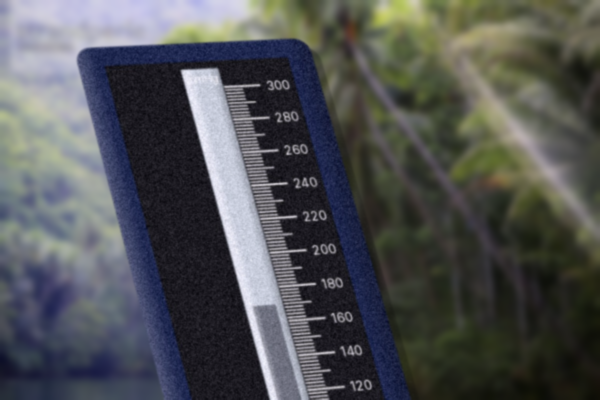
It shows **170** mmHg
